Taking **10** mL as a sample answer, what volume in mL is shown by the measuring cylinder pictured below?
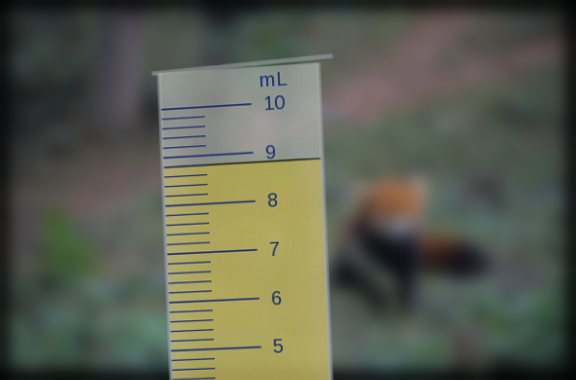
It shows **8.8** mL
